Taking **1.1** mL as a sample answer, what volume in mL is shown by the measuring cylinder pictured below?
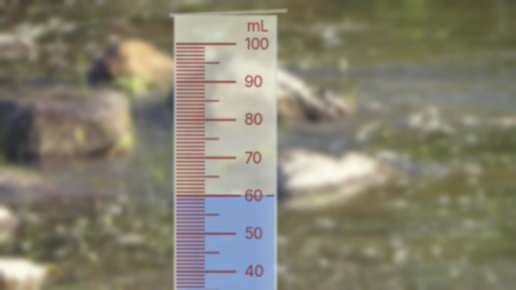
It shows **60** mL
